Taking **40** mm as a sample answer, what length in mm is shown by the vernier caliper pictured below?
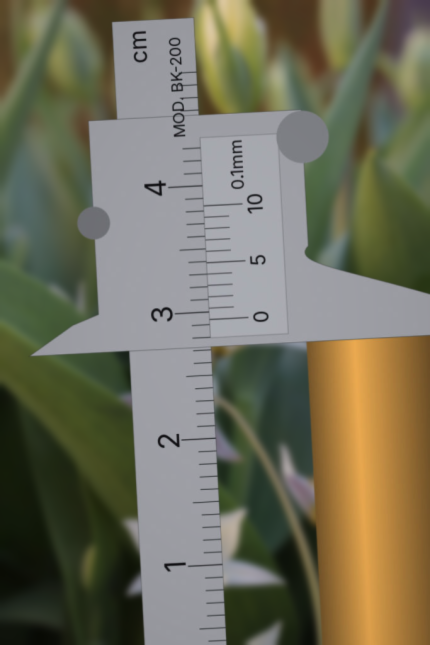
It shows **29.4** mm
